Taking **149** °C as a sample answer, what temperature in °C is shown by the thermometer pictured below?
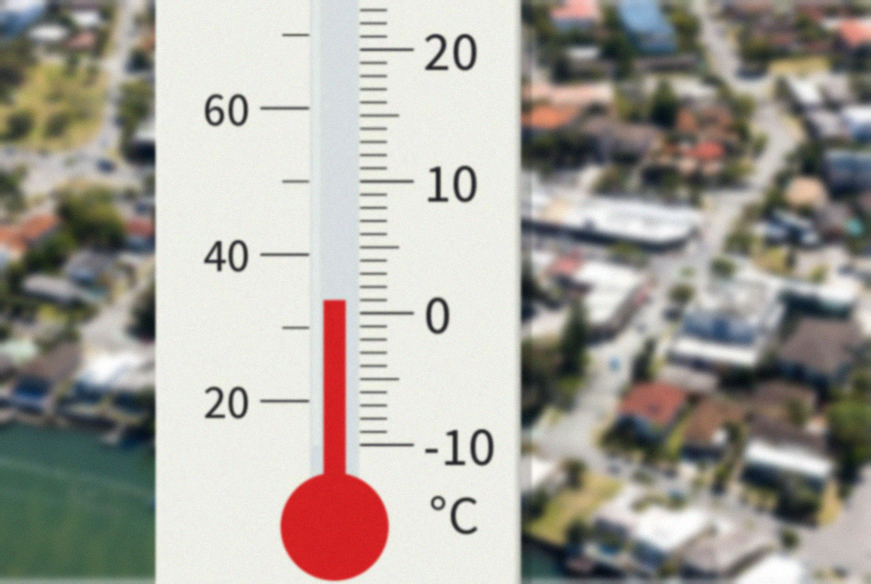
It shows **1** °C
